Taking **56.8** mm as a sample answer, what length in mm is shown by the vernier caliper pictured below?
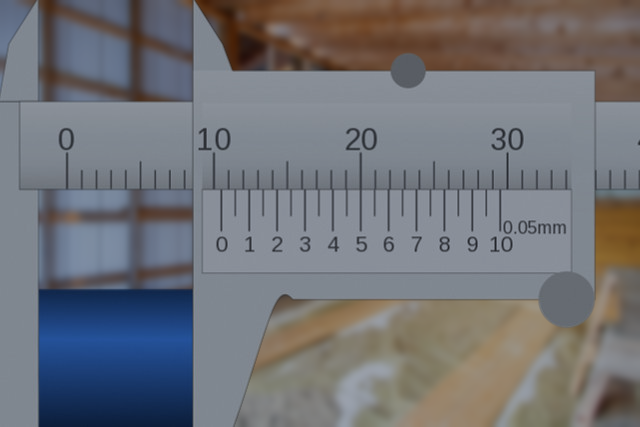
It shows **10.5** mm
